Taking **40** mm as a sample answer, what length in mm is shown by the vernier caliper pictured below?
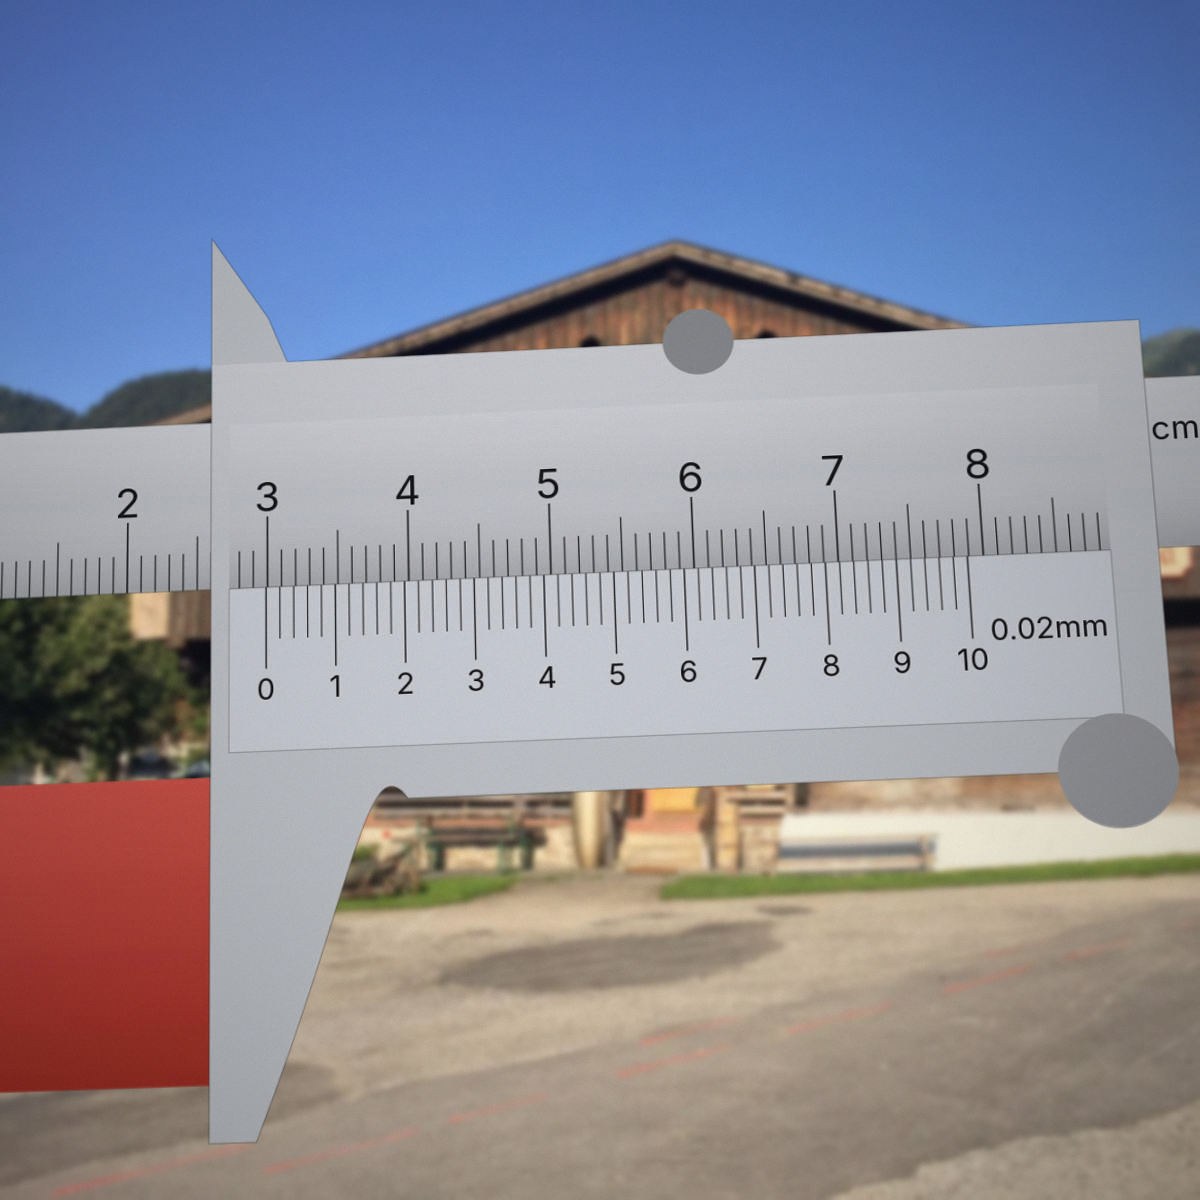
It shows **29.9** mm
